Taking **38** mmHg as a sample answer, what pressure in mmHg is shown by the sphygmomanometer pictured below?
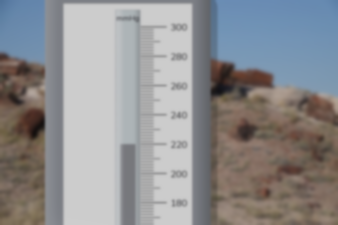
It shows **220** mmHg
